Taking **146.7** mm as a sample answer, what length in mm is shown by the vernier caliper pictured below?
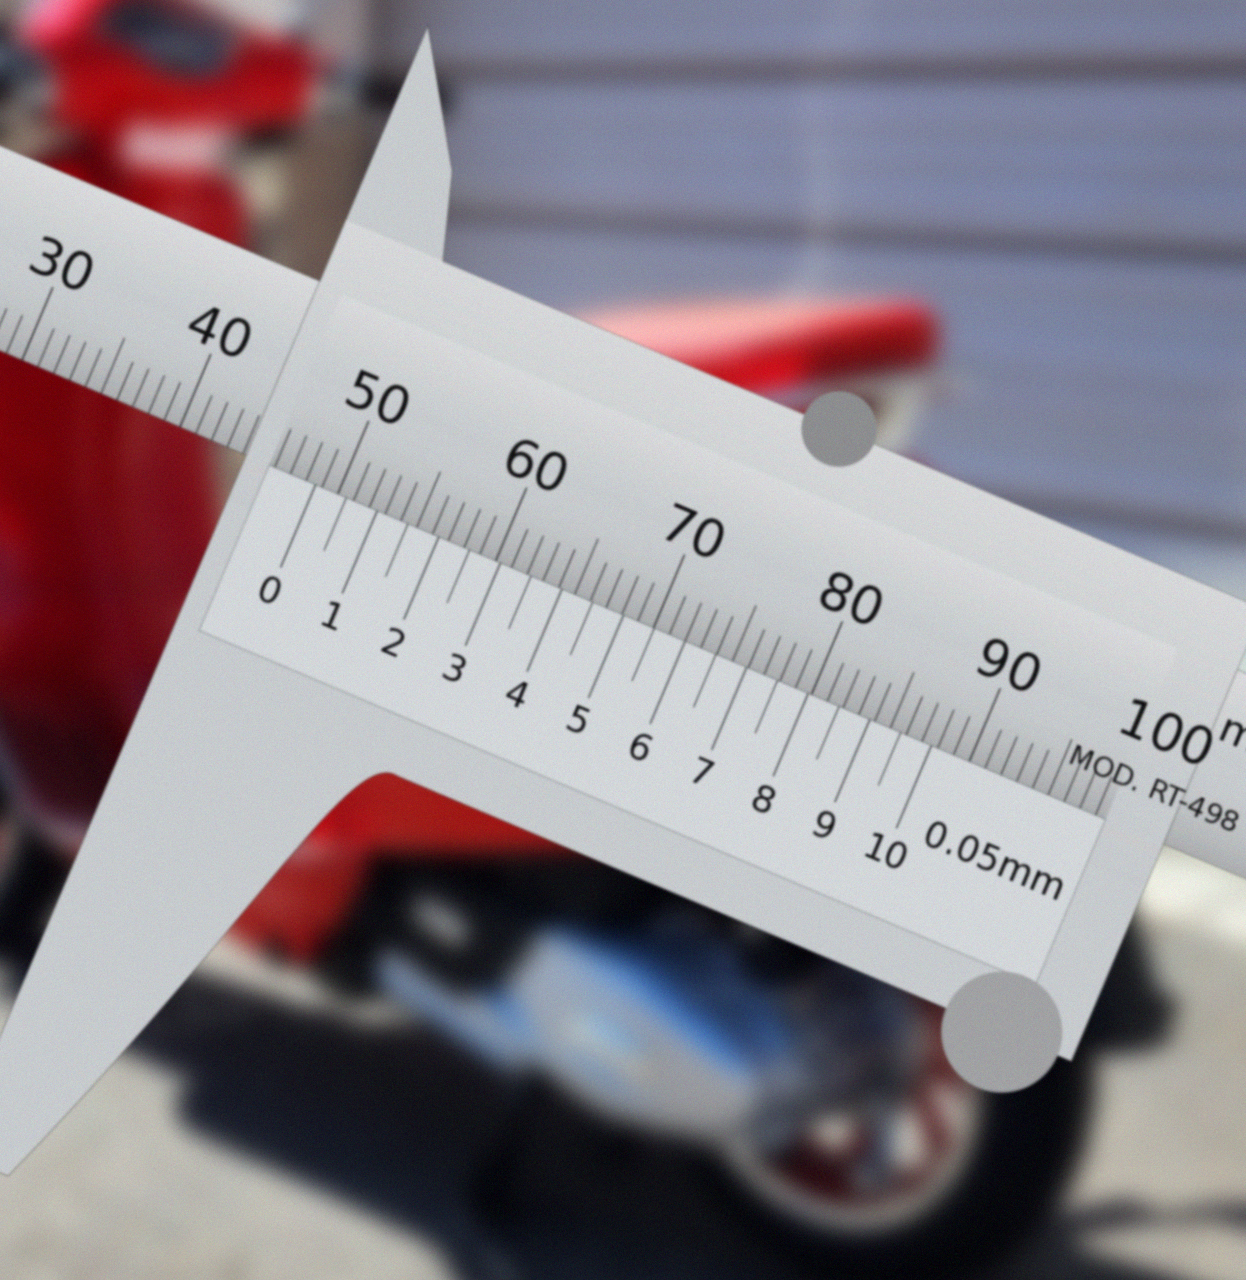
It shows **48.6** mm
